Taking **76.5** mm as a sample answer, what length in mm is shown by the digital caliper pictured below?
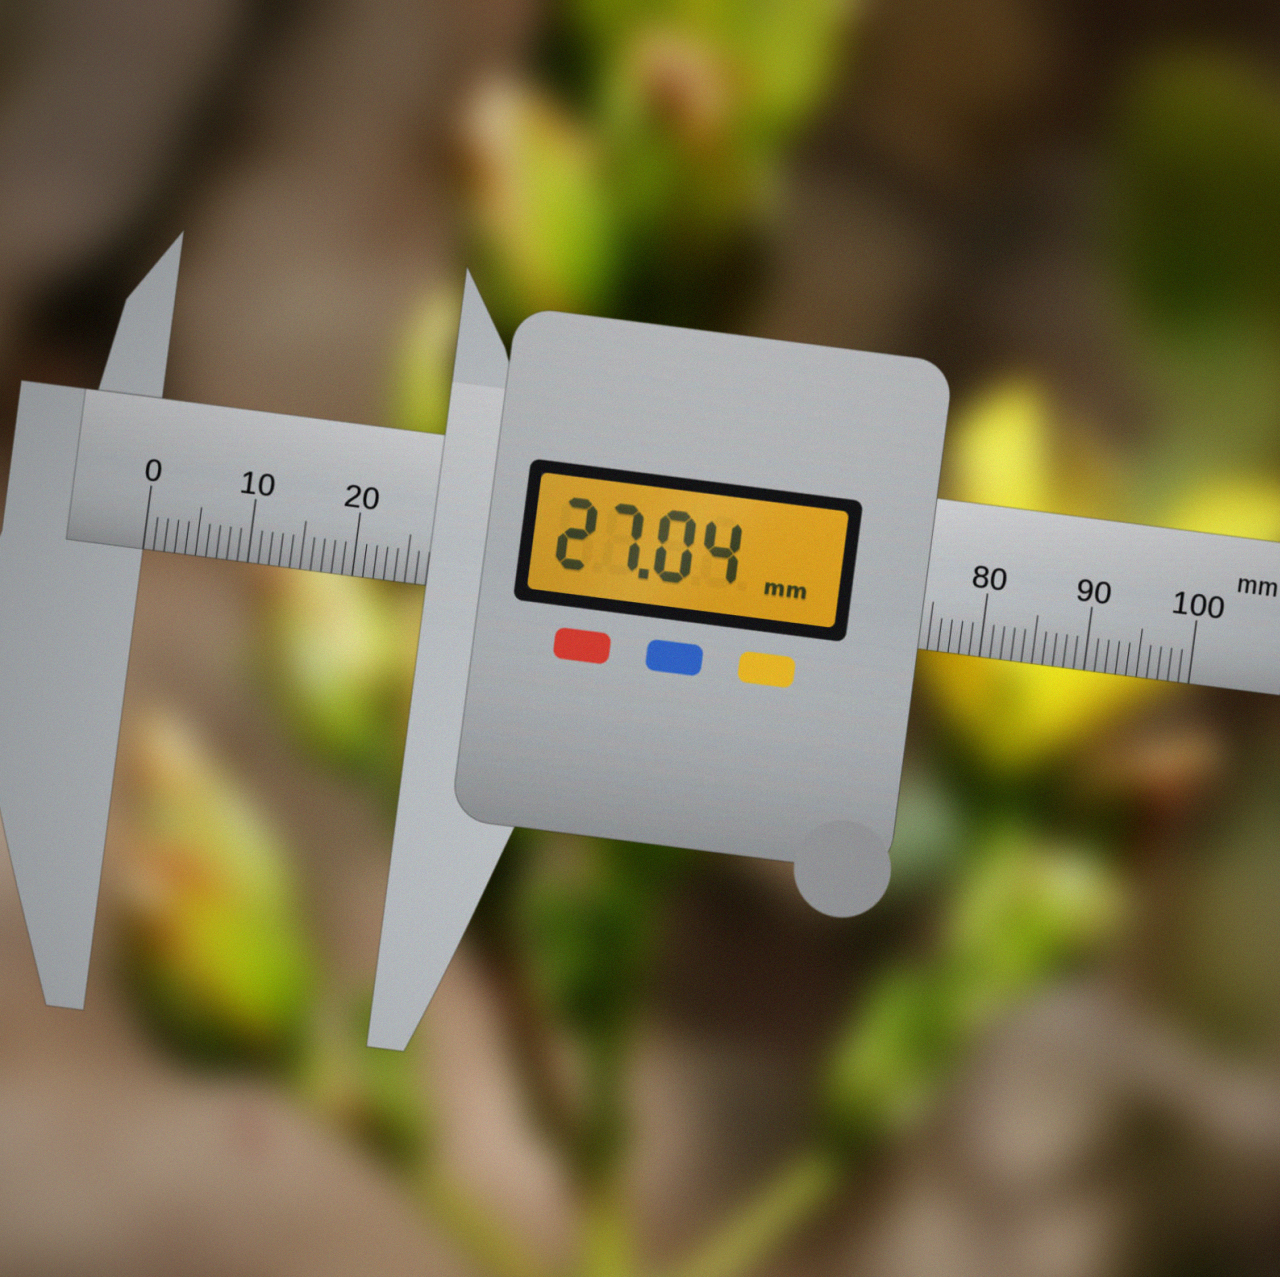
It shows **27.04** mm
